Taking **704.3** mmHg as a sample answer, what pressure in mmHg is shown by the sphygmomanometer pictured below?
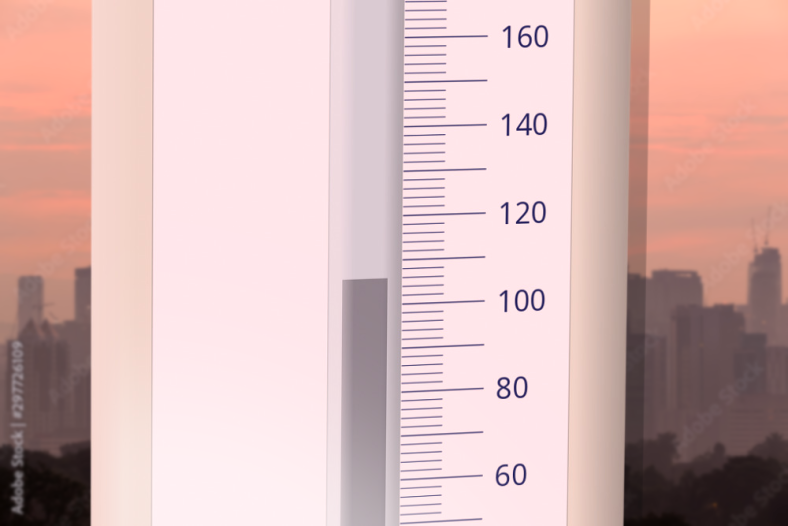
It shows **106** mmHg
